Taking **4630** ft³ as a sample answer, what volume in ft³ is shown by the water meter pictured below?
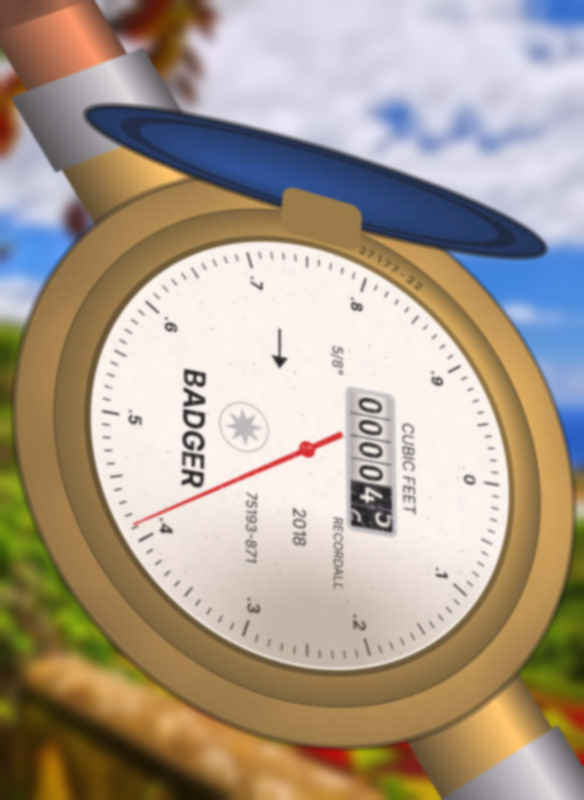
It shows **45.41** ft³
